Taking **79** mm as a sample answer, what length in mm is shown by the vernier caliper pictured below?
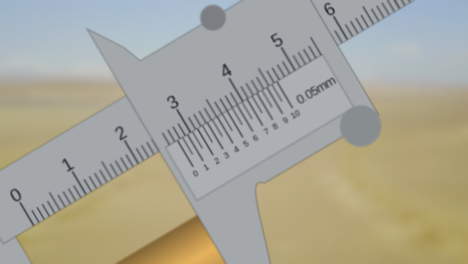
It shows **27.5** mm
